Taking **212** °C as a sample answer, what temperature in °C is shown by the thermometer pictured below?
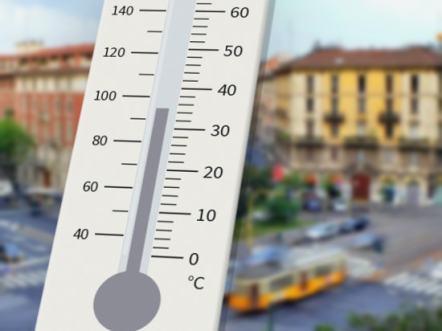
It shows **35** °C
